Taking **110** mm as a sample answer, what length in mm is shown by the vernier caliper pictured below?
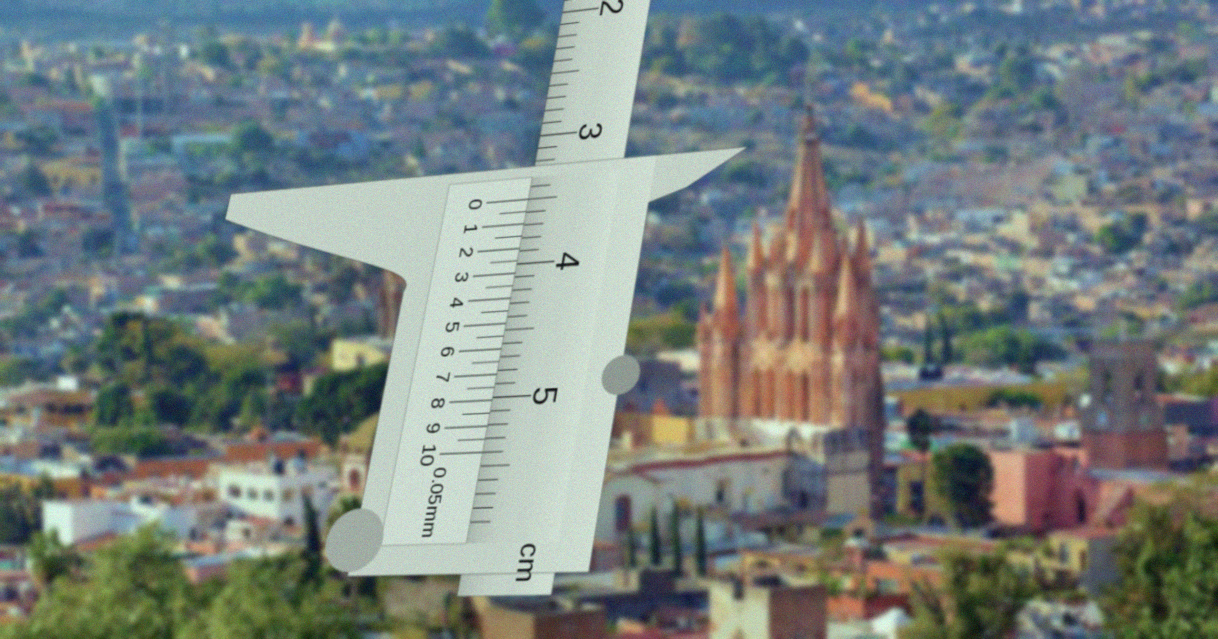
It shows **35.0** mm
